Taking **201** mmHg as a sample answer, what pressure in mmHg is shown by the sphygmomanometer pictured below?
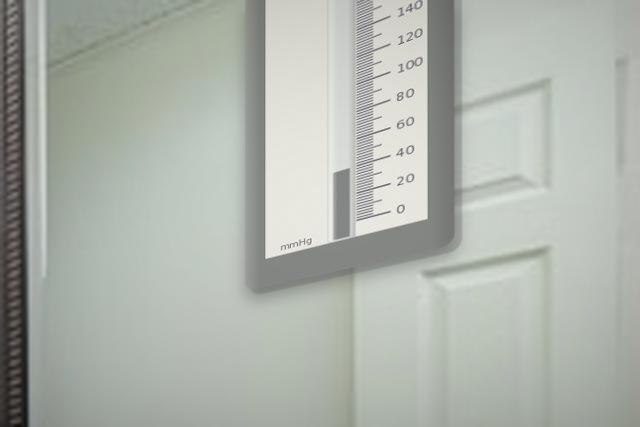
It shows **40** mmHg
